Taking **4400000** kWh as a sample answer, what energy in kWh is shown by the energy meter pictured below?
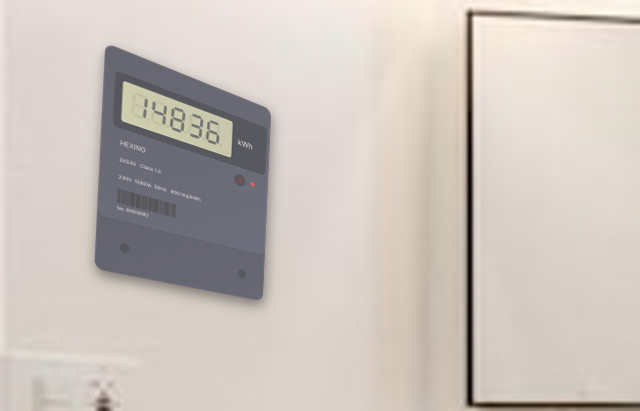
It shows **14836** kWh
